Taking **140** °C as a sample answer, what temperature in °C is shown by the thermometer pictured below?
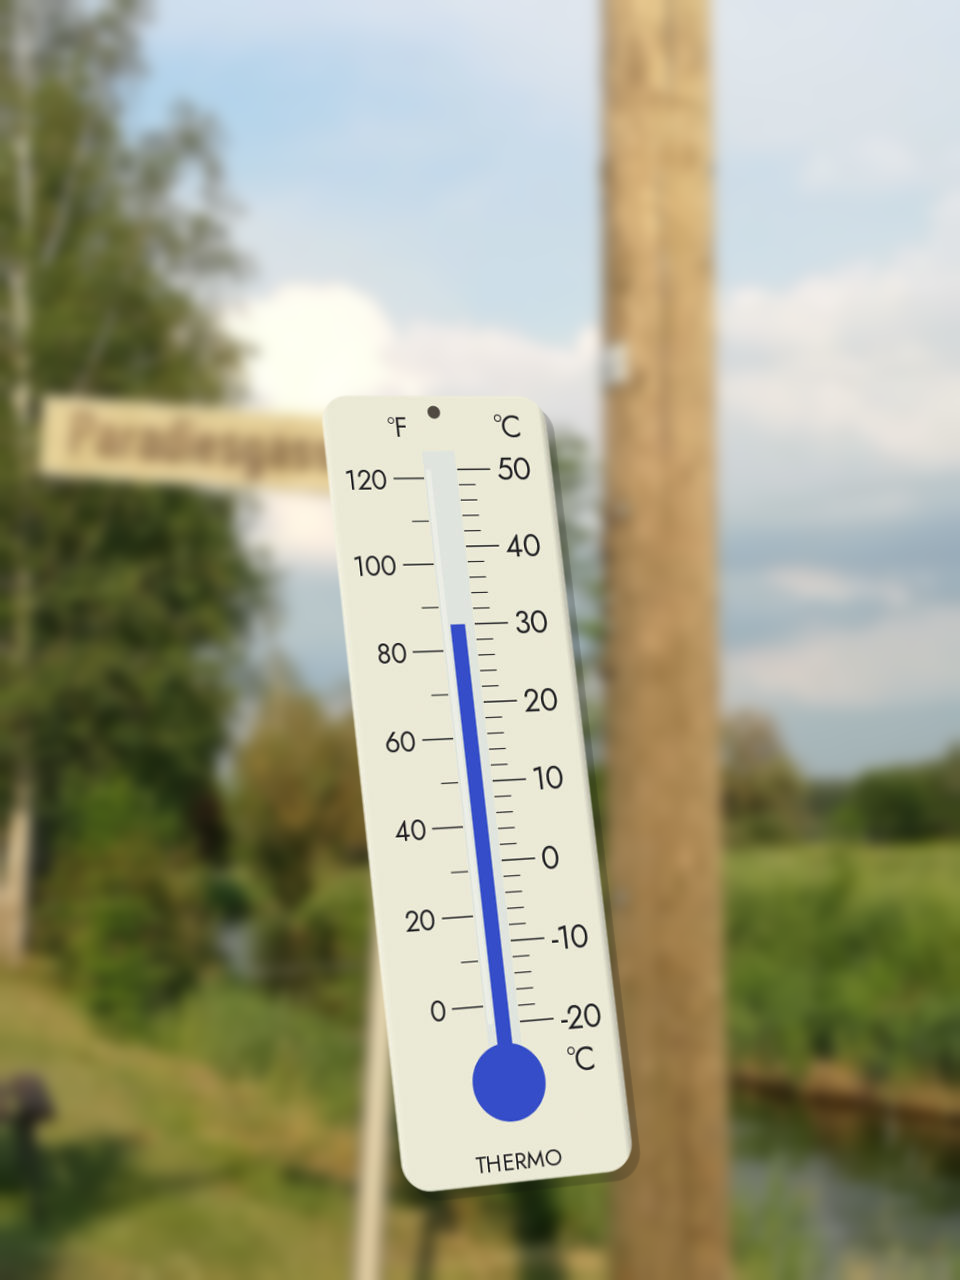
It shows **30** °C
